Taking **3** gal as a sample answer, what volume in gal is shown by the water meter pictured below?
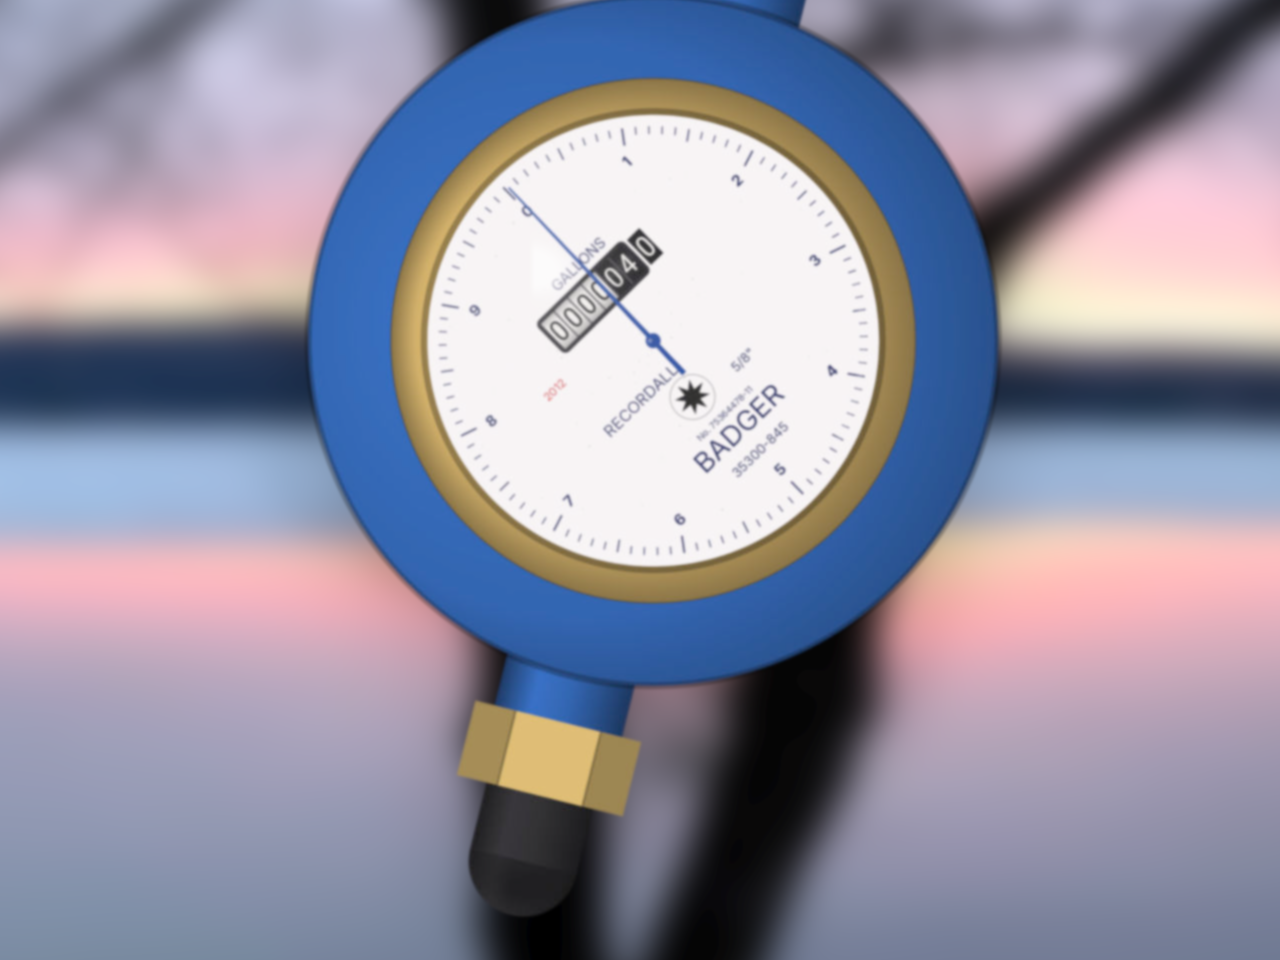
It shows **40.0** gal
